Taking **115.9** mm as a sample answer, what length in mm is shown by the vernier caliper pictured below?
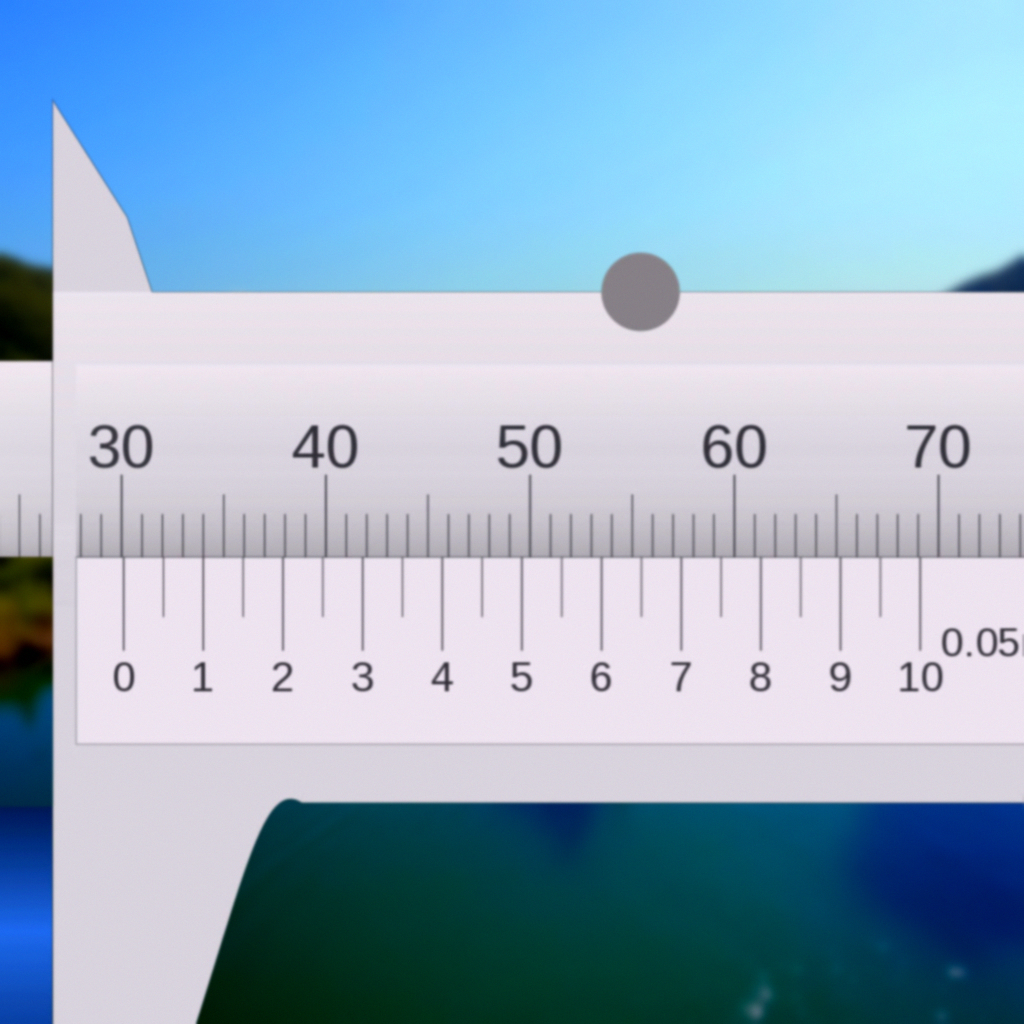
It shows **30.1** mm
